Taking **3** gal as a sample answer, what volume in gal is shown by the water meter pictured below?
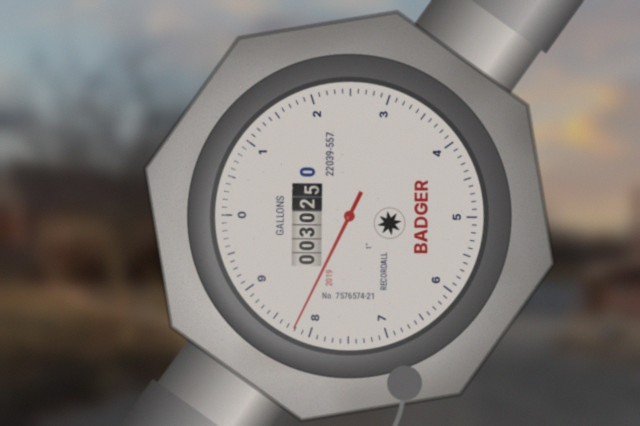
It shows **30248.2** gal
